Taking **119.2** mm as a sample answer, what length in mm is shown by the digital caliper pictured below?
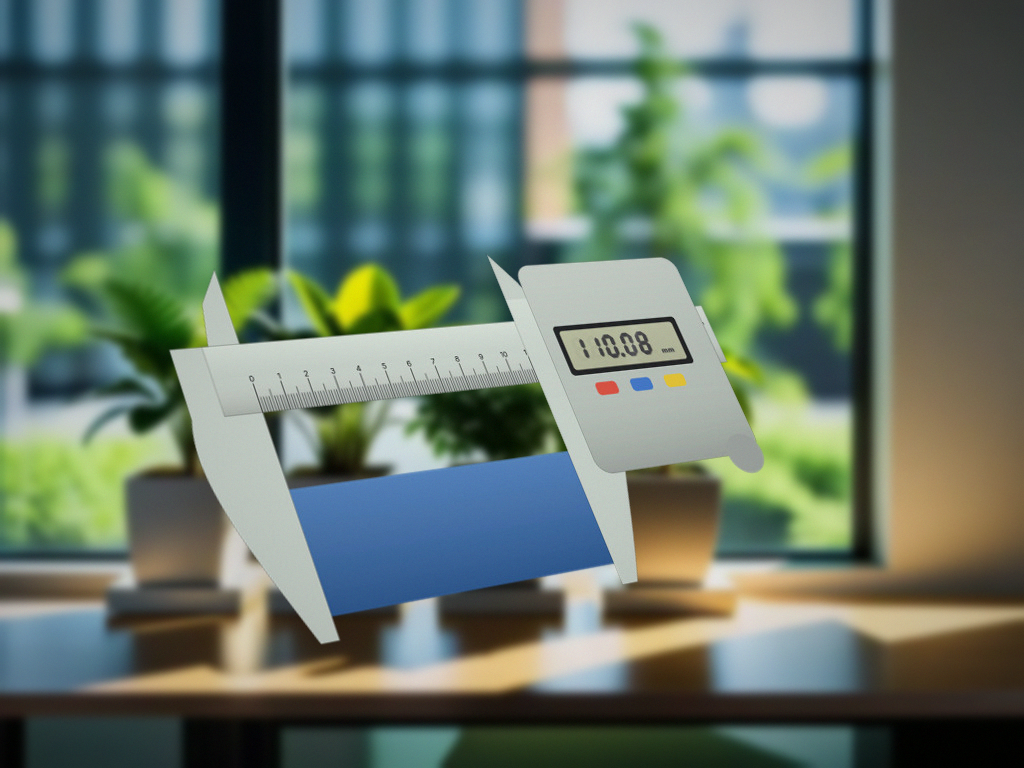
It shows **110.08** mm
